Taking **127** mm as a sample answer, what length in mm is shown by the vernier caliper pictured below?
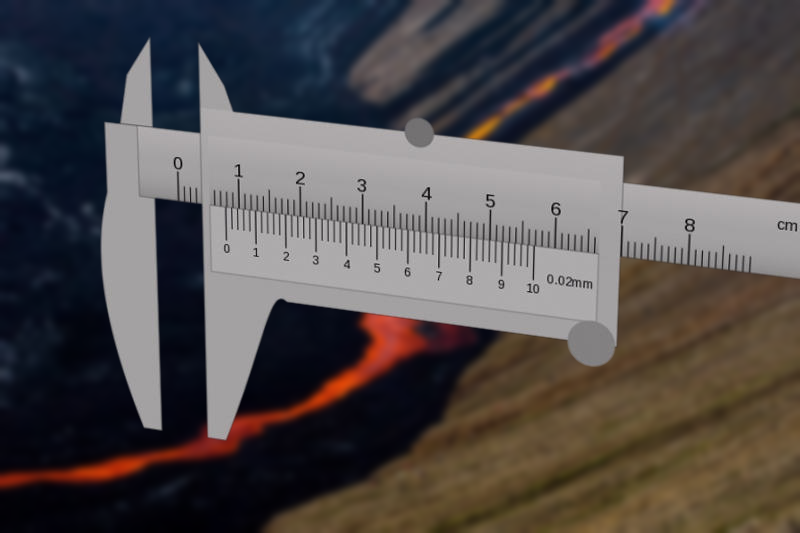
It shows **7.8** mm
